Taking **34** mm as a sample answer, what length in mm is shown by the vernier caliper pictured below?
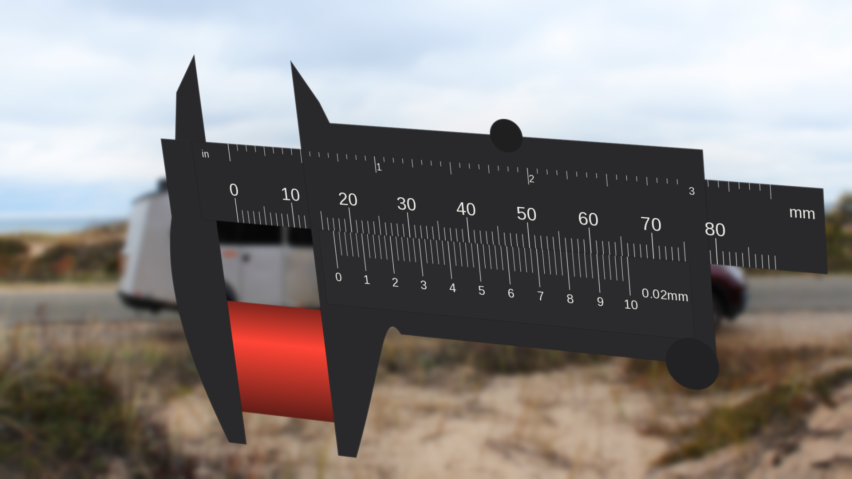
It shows **16.8** mm
